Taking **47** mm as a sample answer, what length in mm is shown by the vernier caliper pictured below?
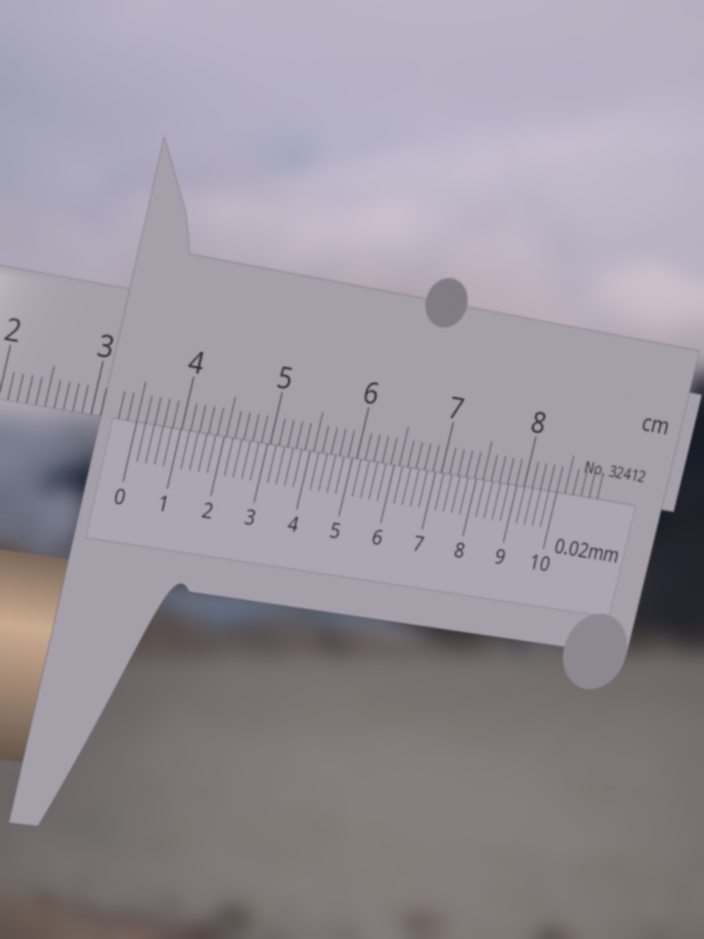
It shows **35.0** mm
